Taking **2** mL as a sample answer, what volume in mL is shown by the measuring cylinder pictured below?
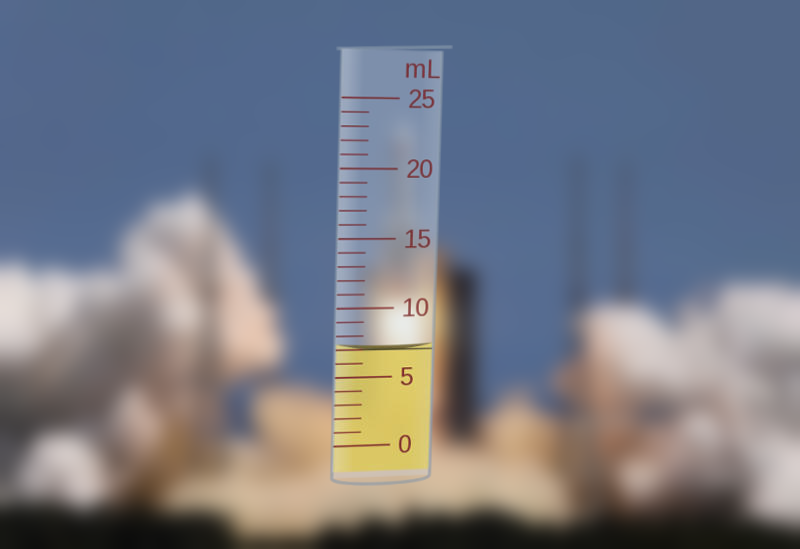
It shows **7** mL
